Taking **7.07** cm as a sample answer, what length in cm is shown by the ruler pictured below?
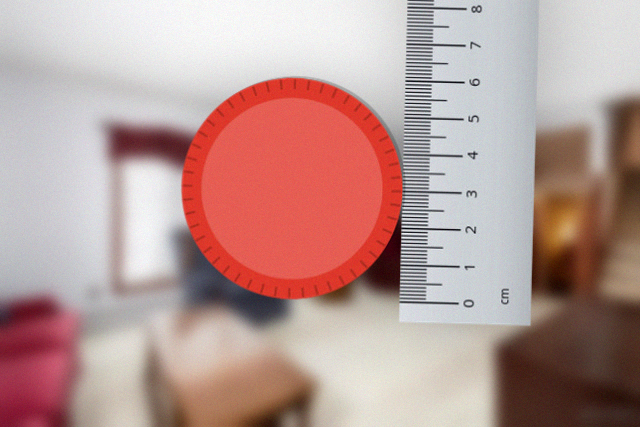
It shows **6** cm
